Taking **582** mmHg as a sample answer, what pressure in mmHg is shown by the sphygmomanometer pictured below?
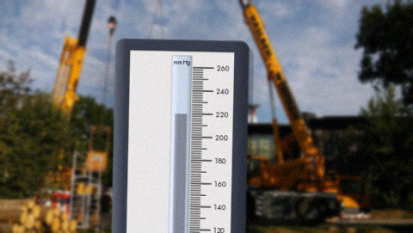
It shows **220** mmHg
